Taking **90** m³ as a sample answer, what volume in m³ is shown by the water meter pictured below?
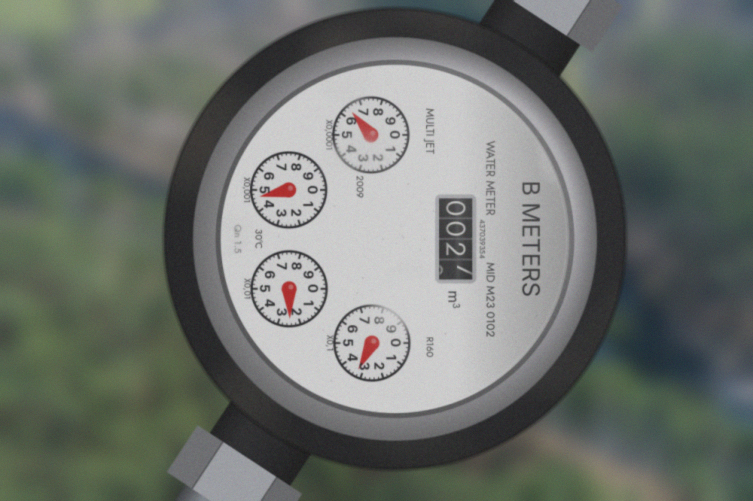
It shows **27.3246** m³
